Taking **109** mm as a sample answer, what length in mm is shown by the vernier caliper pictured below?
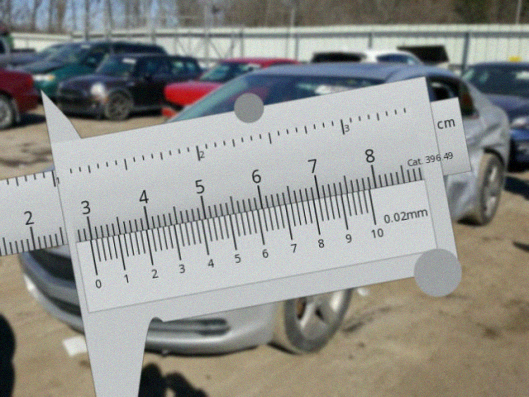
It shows **29.8** mm
